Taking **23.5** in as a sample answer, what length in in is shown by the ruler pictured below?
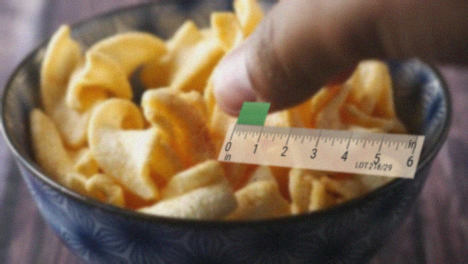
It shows **1** in
